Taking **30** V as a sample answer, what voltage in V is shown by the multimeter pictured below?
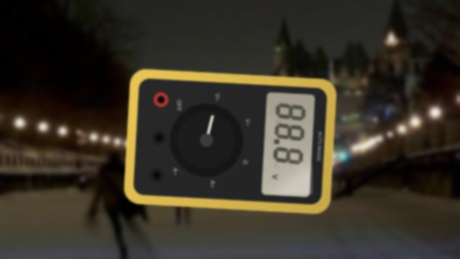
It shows **88.8** V
